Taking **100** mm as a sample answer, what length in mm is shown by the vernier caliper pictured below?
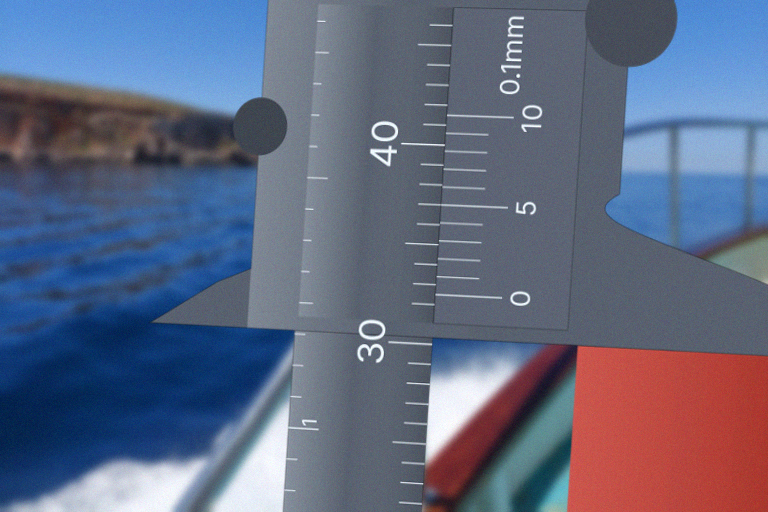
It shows **32.5** mm
